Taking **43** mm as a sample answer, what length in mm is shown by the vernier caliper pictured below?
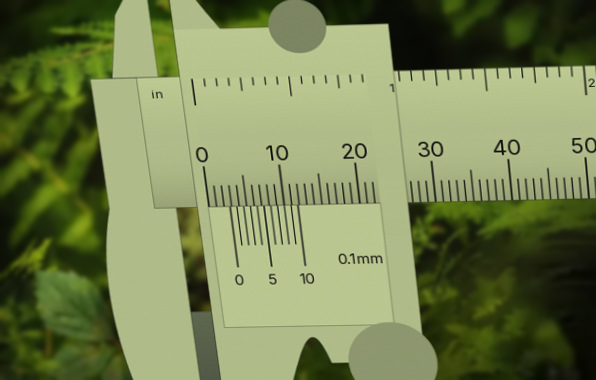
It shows **2.8** mm
